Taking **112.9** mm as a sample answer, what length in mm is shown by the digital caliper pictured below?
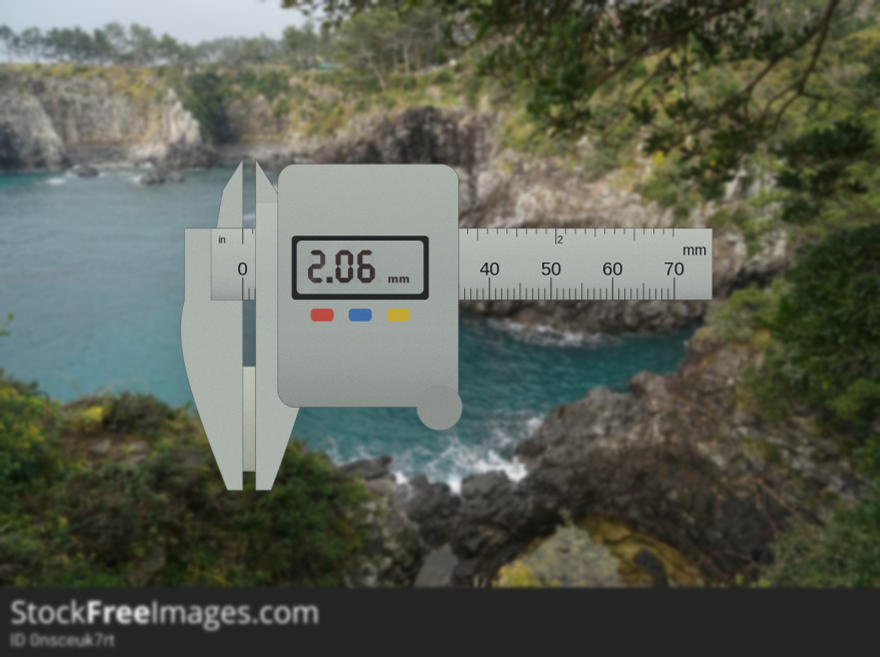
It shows **2.06** mm
